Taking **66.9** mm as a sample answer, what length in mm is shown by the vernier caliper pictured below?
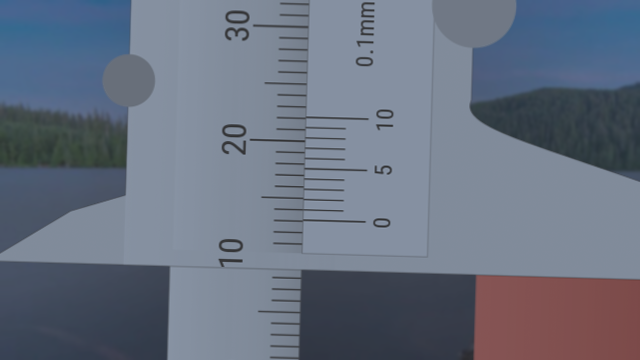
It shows **13.1** mm
